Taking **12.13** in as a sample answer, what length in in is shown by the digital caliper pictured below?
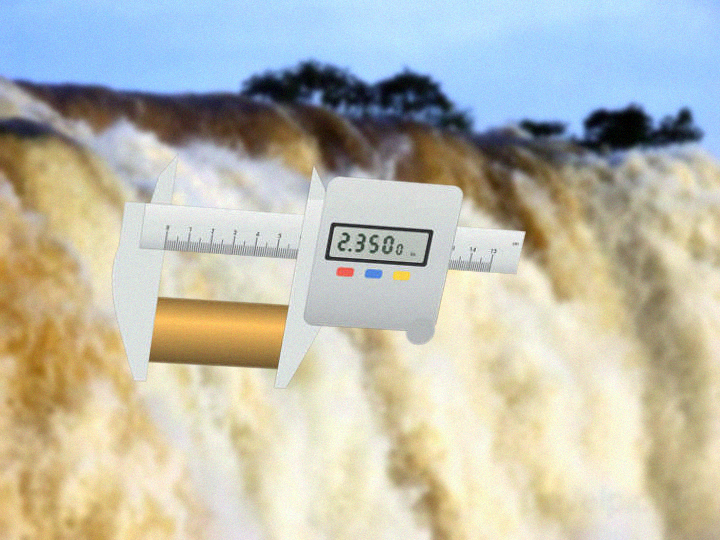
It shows **2.3500** in
